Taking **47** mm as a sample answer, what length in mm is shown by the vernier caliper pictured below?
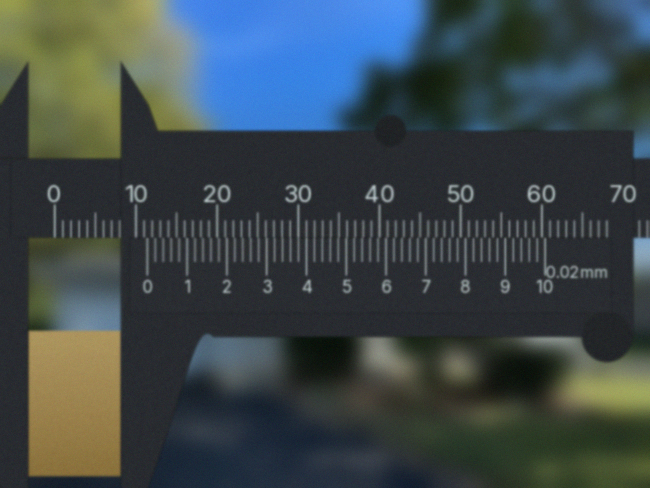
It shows **11.4** mm
